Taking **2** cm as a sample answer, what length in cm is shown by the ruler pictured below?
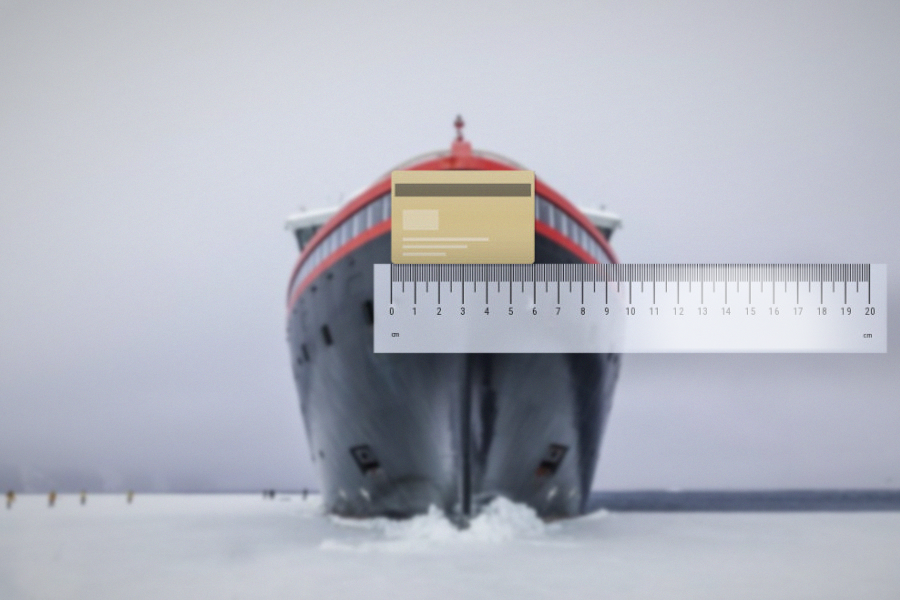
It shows **6** cm
